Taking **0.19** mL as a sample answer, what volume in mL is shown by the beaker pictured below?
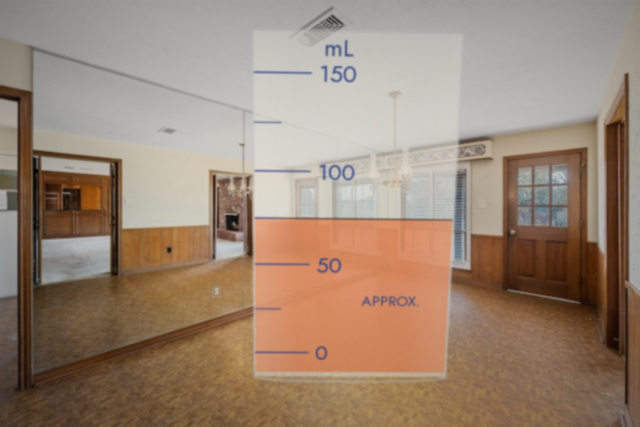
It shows **75** mL
